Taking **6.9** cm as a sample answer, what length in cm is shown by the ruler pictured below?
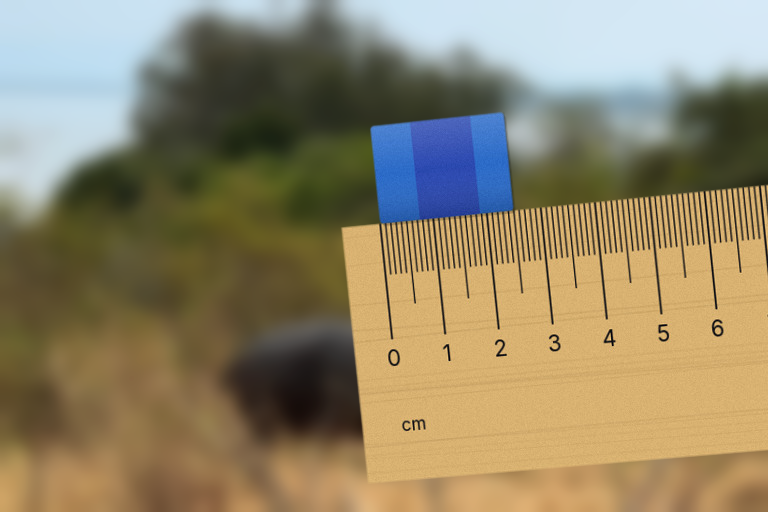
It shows **2.5** cm
